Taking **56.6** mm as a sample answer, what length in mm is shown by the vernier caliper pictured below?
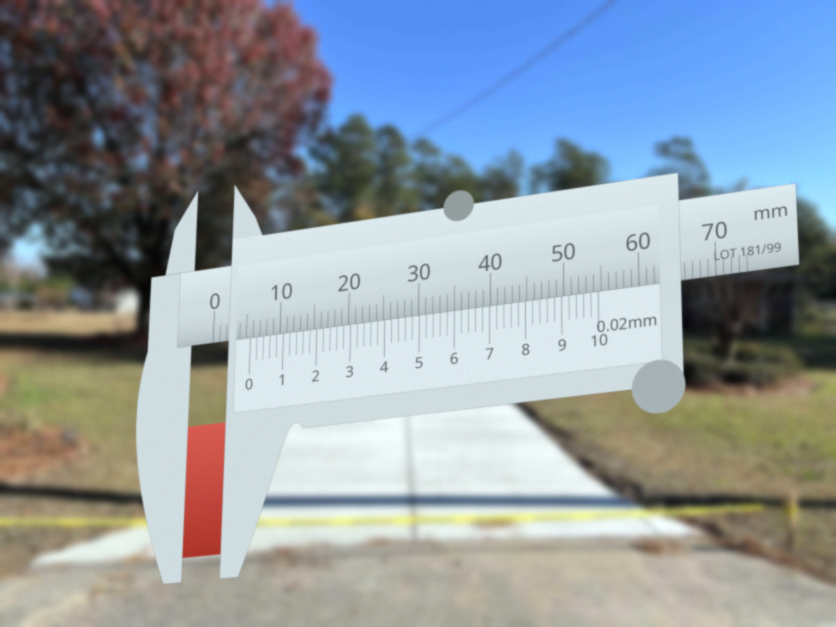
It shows **5.6** mm
